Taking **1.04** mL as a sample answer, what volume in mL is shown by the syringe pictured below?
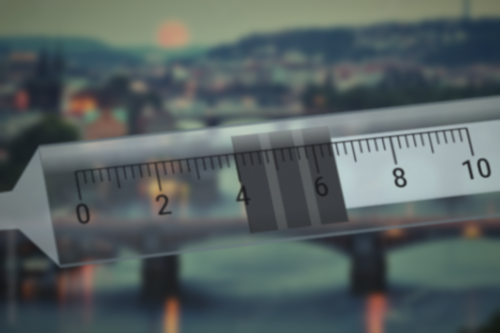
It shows **4** mL
